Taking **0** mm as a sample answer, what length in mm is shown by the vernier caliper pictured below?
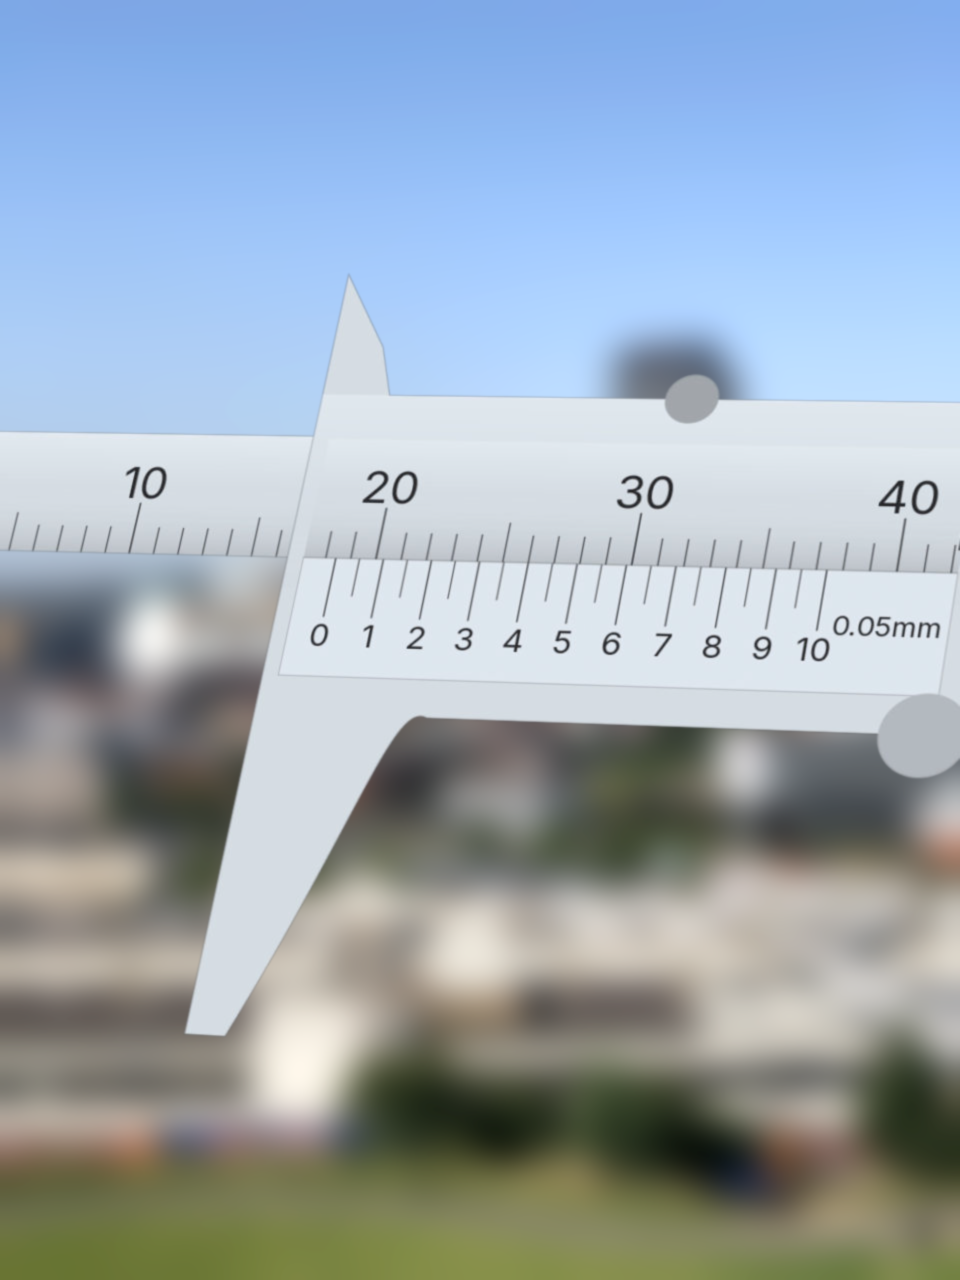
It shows **18.4** mm
